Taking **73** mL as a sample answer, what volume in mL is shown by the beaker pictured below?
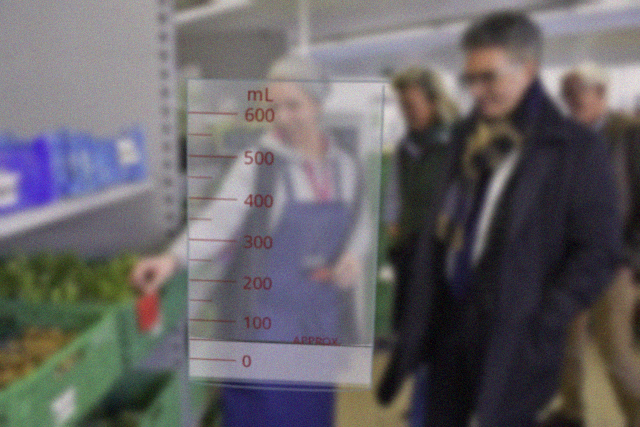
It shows **50** mL
